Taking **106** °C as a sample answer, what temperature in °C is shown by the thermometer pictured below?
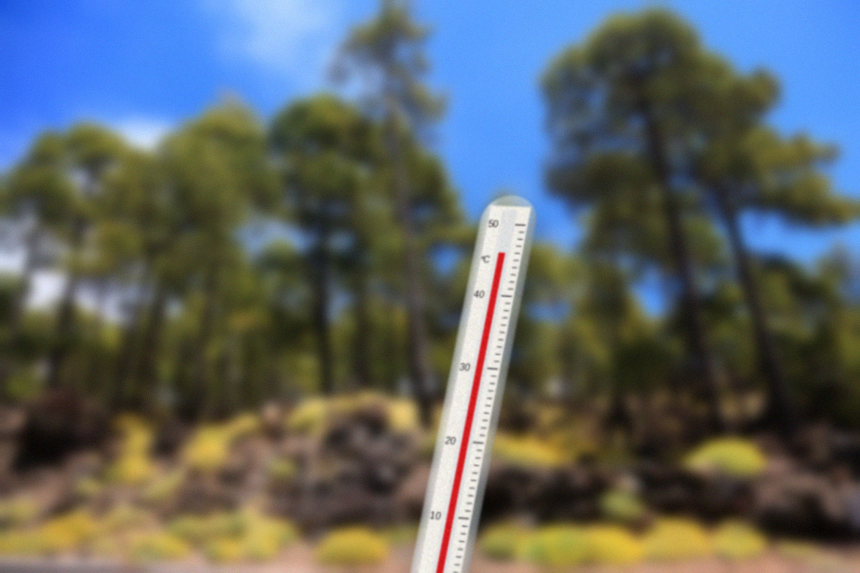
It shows **46** °C
